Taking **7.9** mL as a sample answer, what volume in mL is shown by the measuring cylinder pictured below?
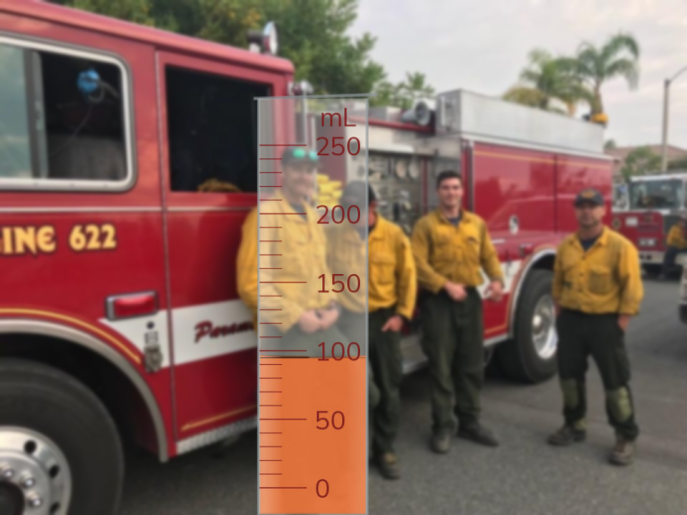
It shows **95** mL
